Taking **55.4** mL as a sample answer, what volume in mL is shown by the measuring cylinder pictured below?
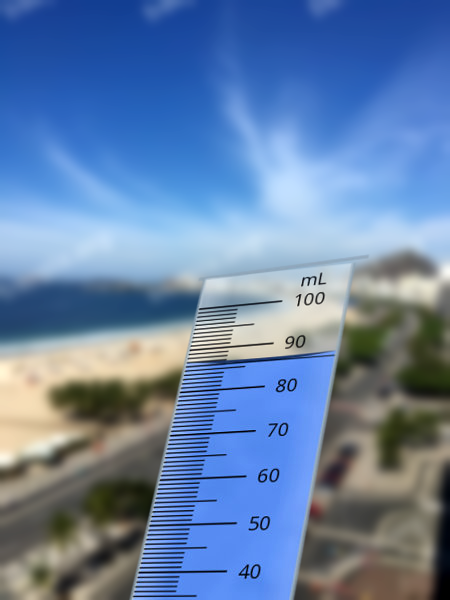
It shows **86** mL
